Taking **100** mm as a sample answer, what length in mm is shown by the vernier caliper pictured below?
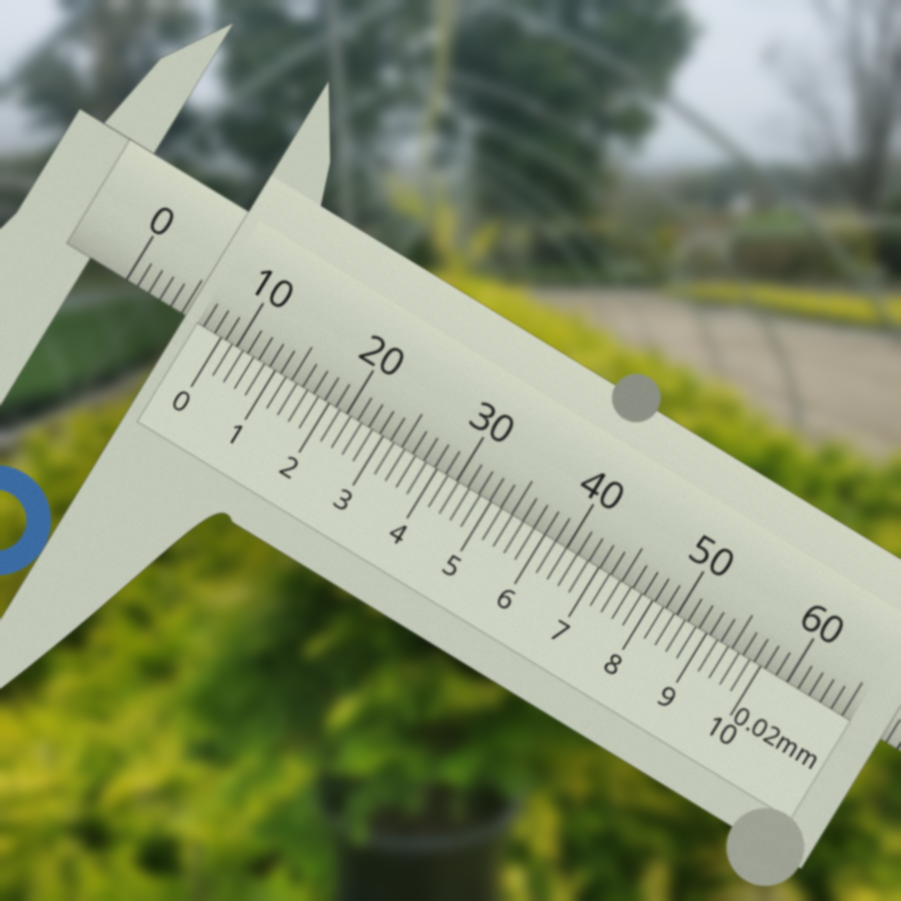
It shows **8.6** mm
